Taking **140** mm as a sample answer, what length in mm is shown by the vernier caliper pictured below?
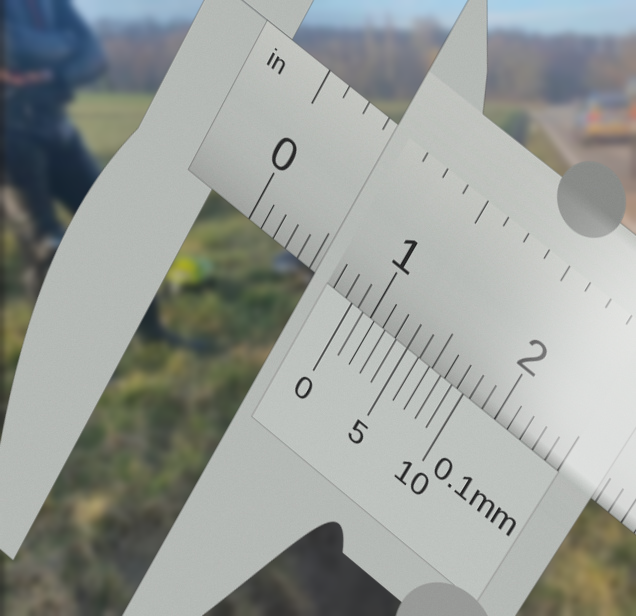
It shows **8.5** mm
